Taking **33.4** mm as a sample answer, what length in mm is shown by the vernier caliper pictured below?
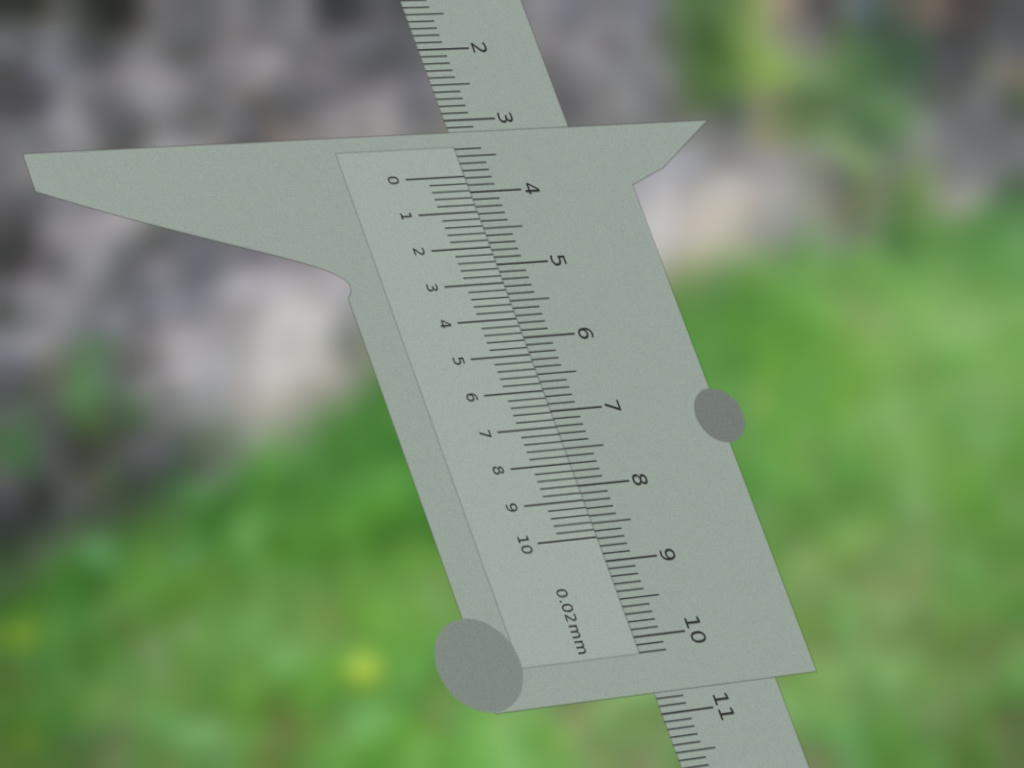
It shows **37.8** mm
